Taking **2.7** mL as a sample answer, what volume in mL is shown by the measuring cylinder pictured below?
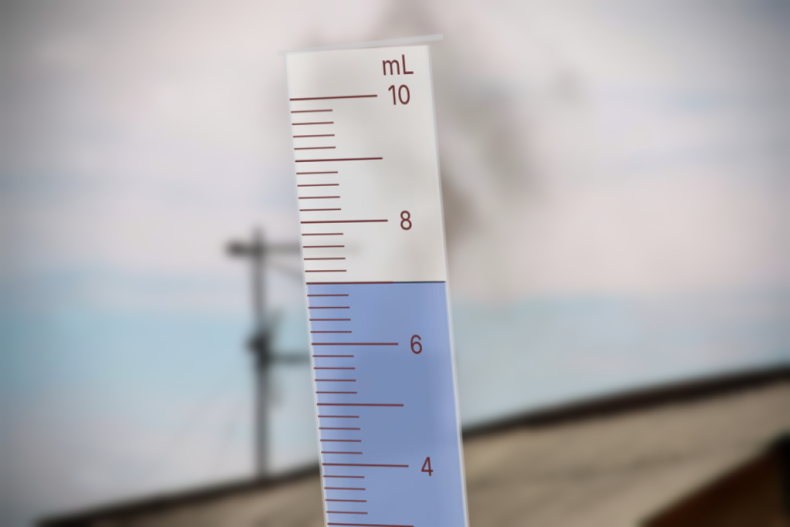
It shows **7** mL
